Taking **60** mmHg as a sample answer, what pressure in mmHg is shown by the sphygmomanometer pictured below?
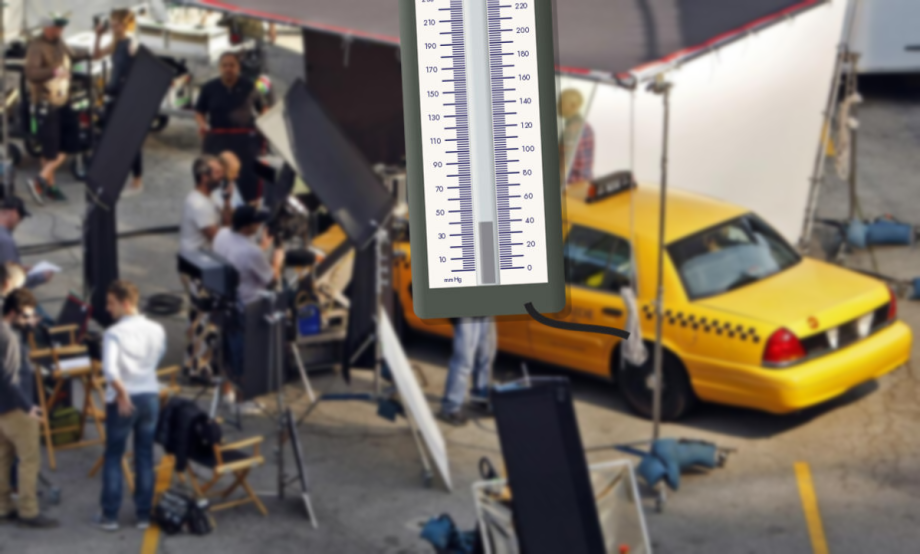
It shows **40** mmHg
